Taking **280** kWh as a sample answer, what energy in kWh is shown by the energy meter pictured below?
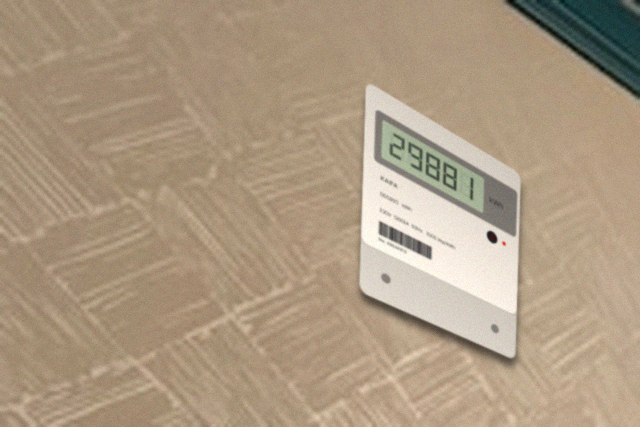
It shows **29881** kWh
